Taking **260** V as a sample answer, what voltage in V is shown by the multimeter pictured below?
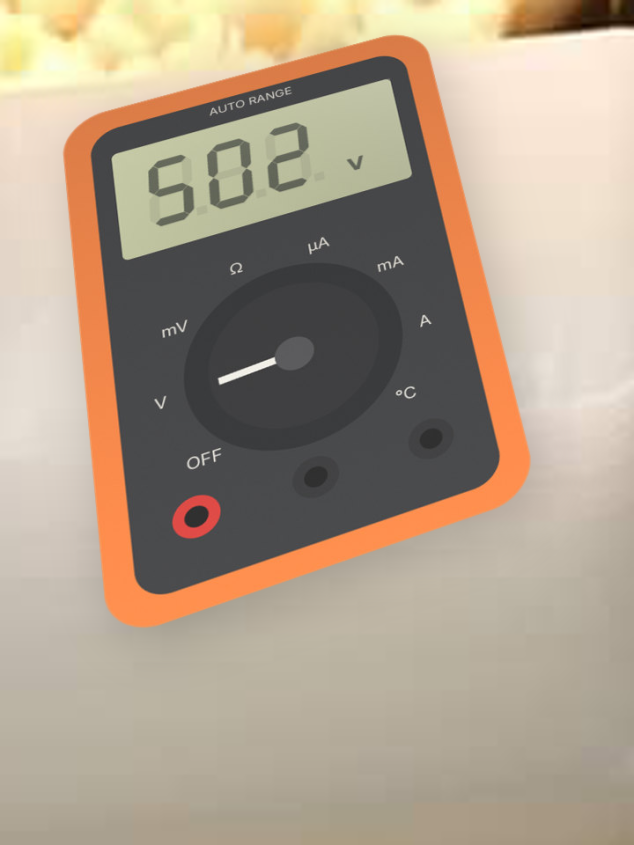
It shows **502** V
